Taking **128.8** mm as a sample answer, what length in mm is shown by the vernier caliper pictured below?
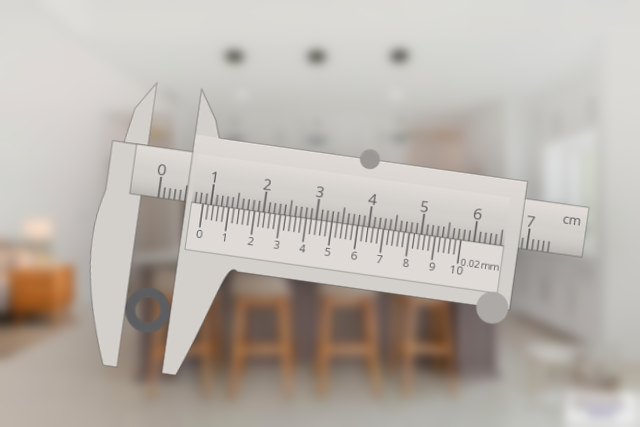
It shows **8.5** mm
